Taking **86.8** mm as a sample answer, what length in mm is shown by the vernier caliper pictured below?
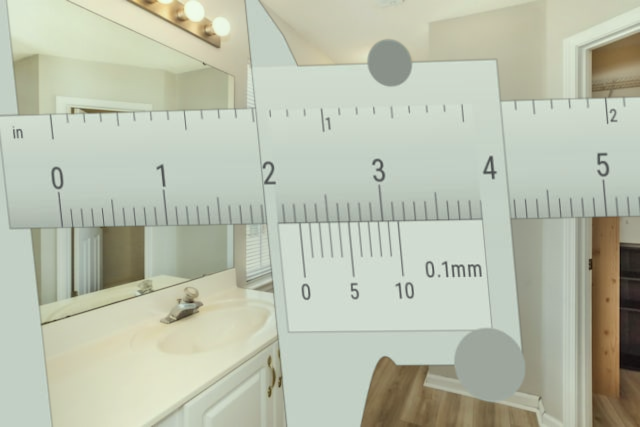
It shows **22.4** mm
